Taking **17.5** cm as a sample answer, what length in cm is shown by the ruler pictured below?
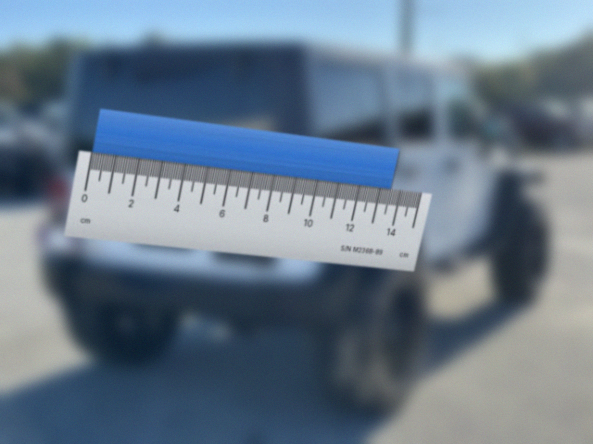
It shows **13.5** cm
